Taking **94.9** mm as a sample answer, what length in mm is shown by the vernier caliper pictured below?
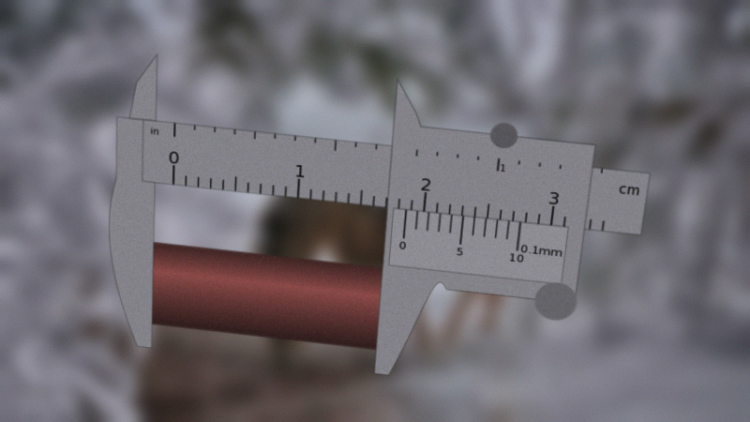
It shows **18.6** mm
